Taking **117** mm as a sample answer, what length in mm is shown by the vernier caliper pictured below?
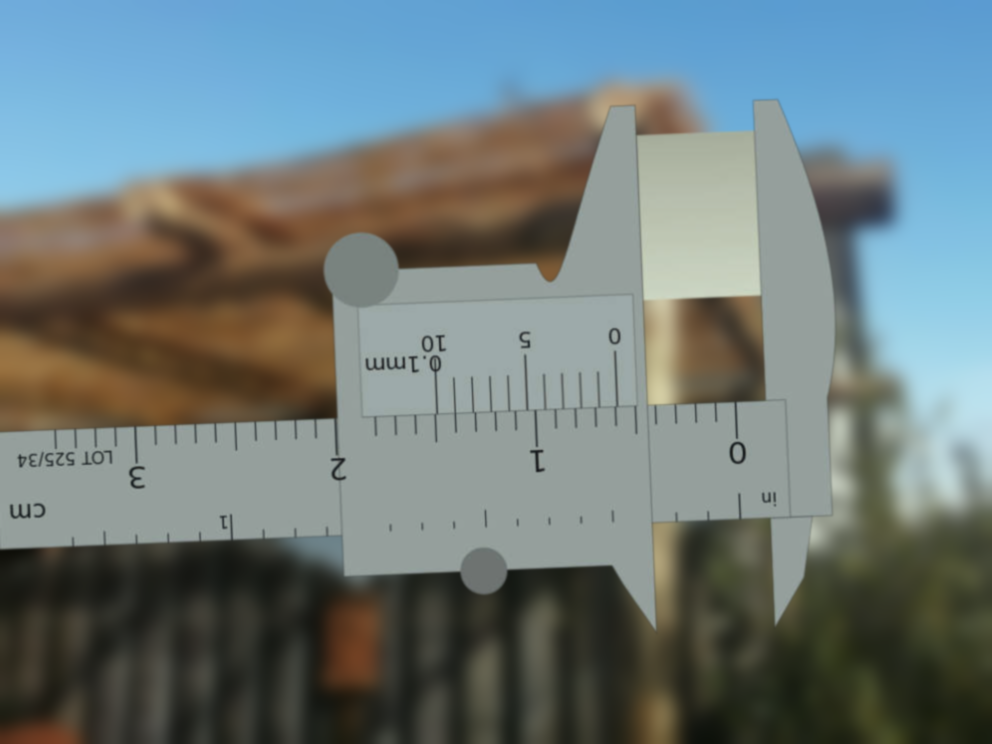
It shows **5.9** mm
